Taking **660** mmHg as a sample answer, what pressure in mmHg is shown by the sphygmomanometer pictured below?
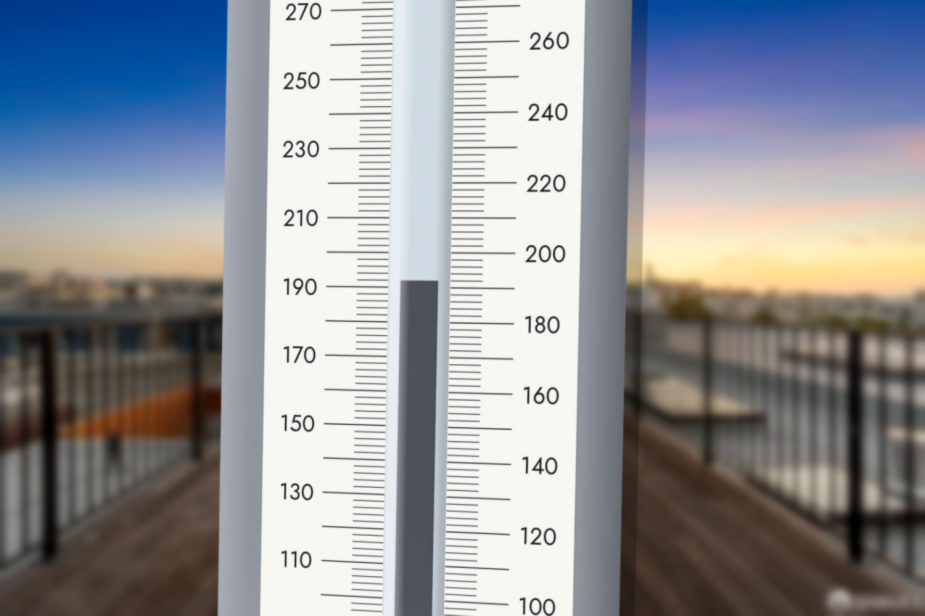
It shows **192** mmHg
